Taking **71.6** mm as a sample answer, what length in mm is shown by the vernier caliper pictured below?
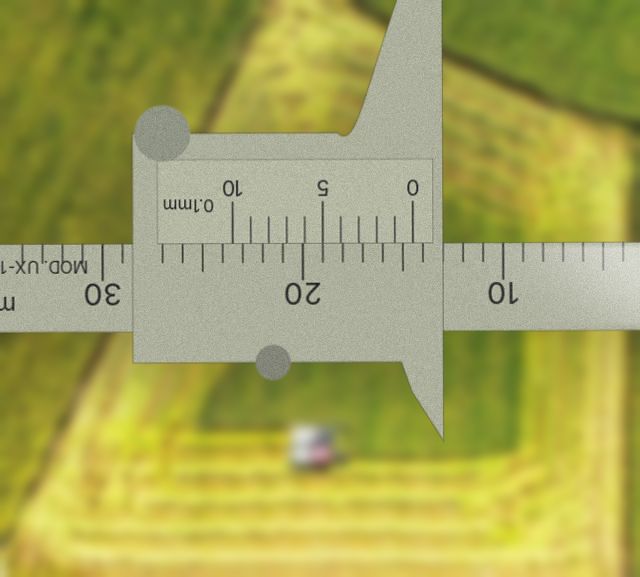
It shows **14.5** mm
